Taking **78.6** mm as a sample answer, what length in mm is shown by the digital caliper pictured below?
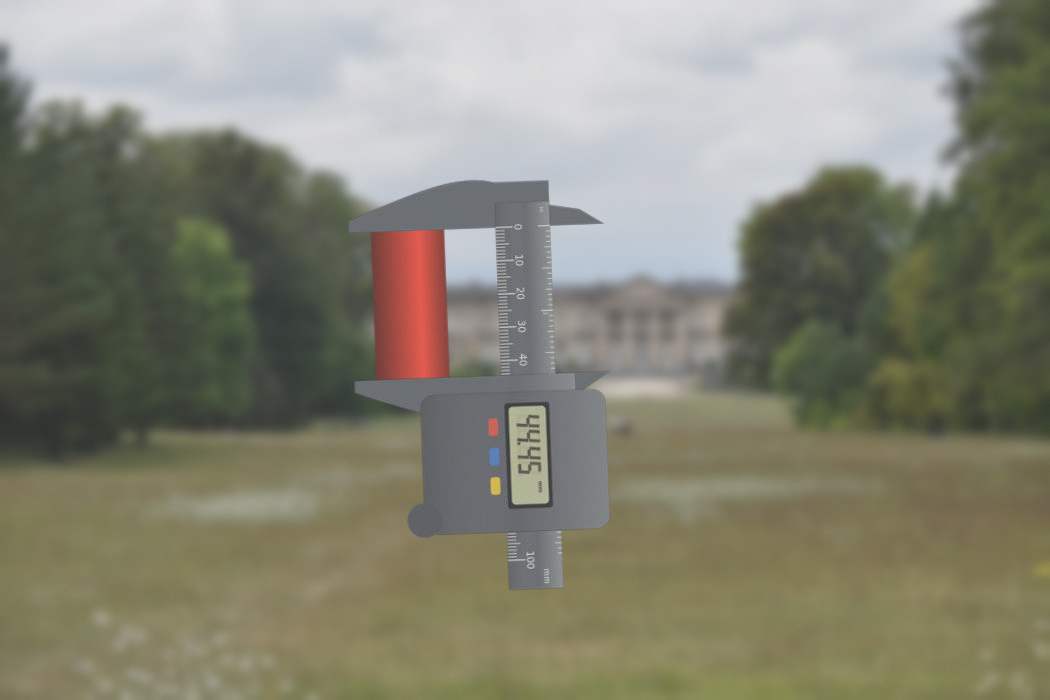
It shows **44.45** mm
